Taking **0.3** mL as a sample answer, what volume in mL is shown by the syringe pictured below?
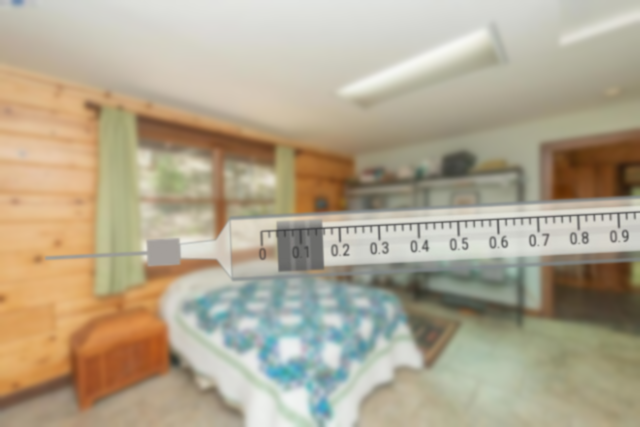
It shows **0.04** mL
